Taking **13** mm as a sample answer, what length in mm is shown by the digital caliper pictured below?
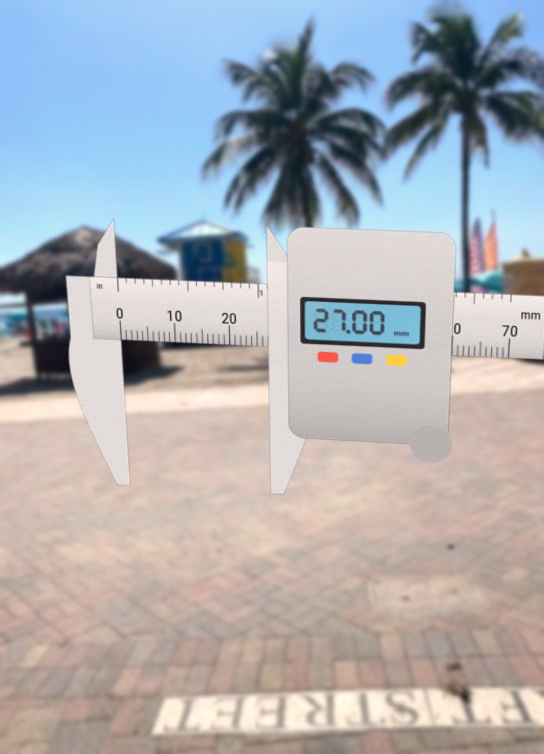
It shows **27.00** mm
